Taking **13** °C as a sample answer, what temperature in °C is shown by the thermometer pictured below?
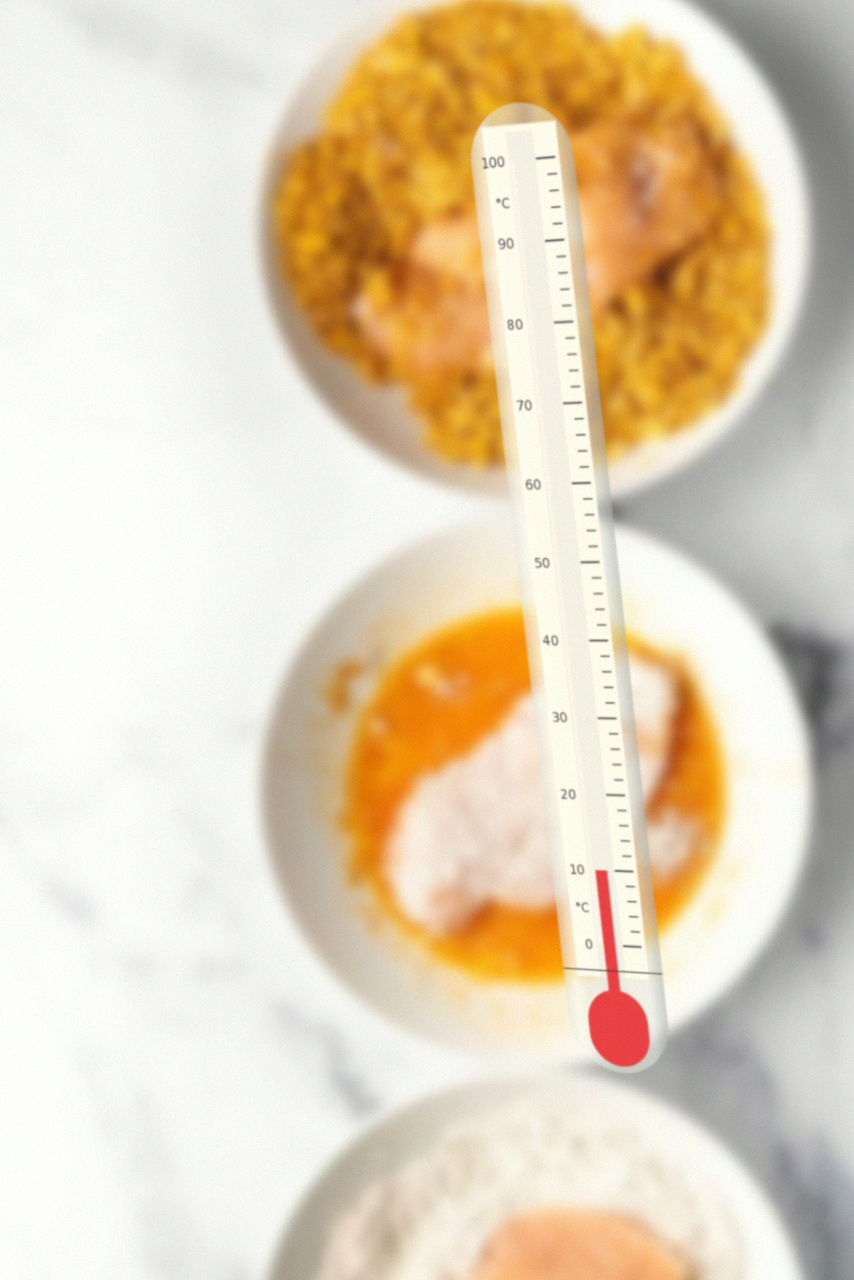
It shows **10** °C
